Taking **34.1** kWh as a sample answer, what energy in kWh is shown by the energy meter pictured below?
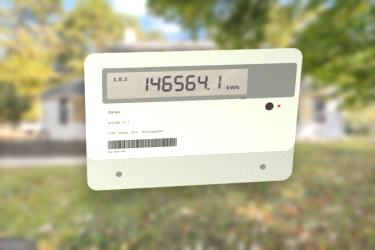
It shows **146564.1** kWh
